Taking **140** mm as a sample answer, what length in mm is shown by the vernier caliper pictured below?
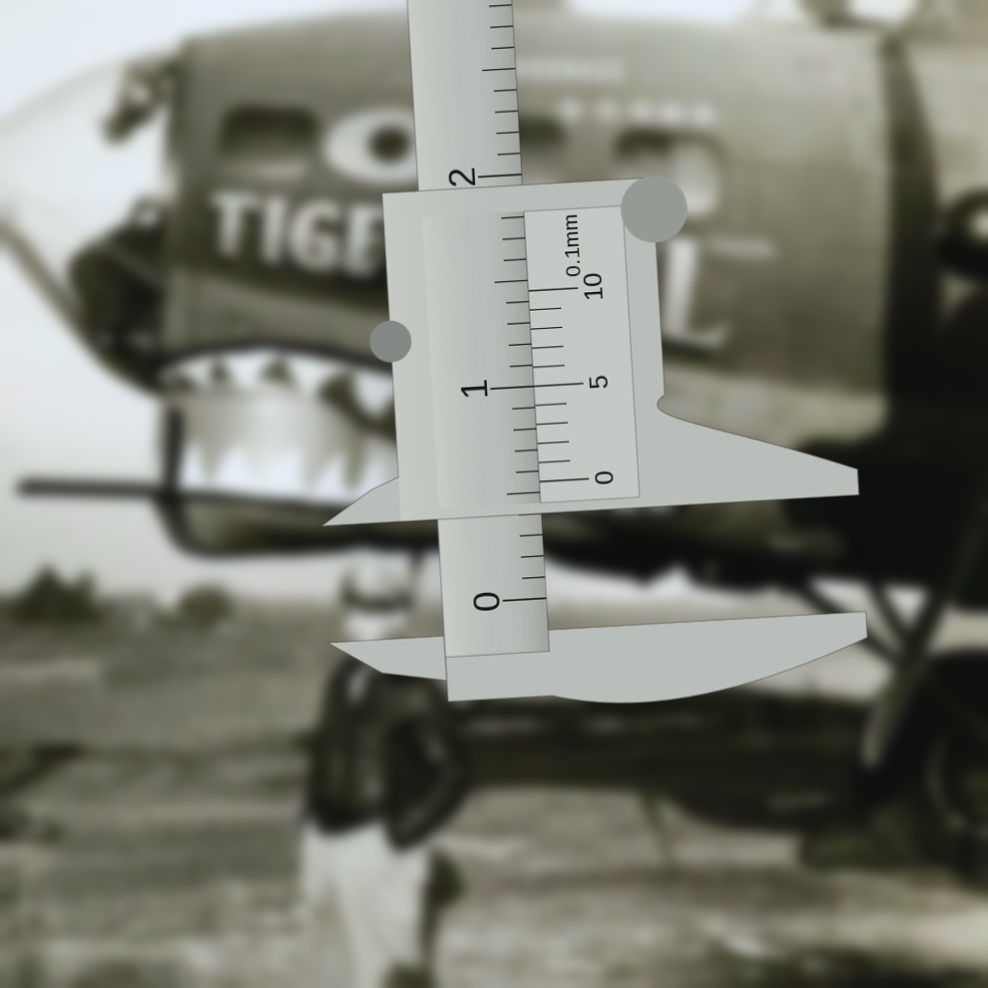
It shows **5.5** mm
